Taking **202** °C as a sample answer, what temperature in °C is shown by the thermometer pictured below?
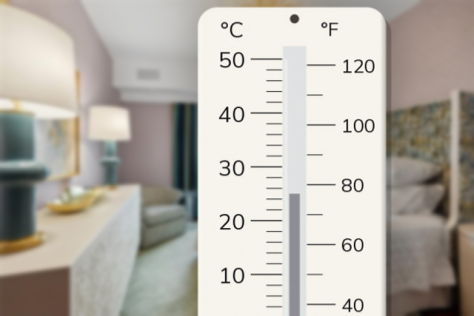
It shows **25** °C
